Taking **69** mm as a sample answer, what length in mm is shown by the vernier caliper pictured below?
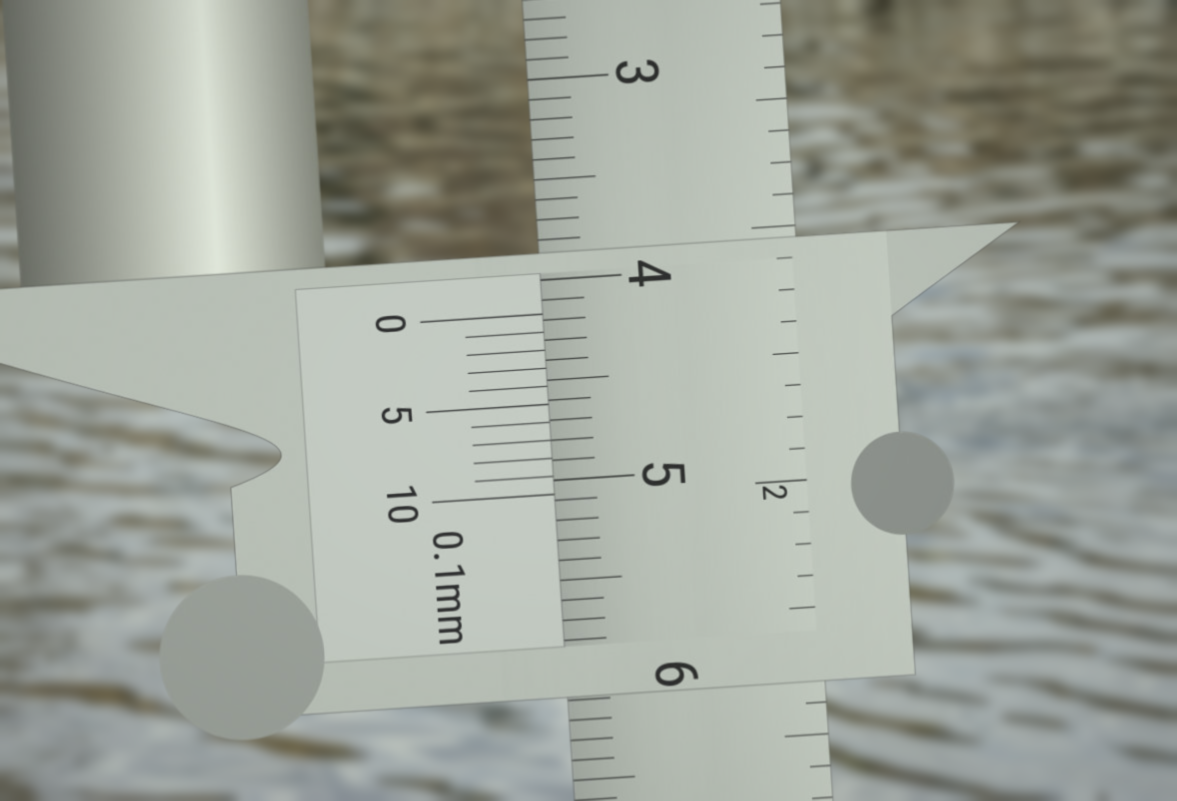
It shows **41.7** mm
